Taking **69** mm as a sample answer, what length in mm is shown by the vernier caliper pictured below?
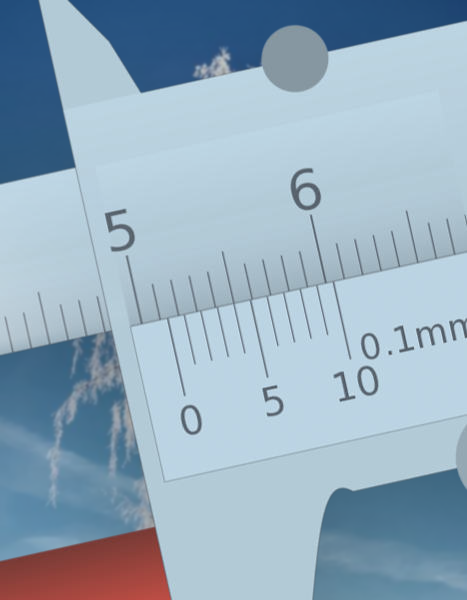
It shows **51.4** mm
